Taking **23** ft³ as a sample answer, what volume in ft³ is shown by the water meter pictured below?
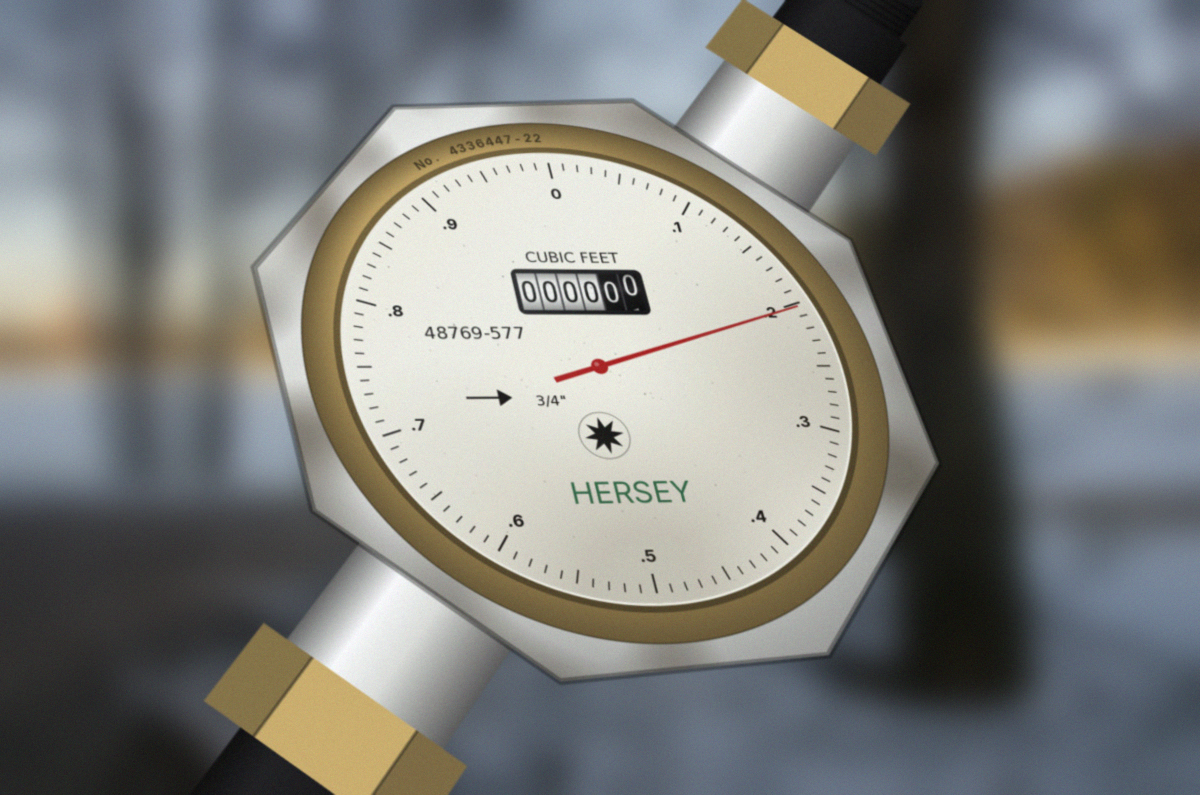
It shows **0.20** ft³
